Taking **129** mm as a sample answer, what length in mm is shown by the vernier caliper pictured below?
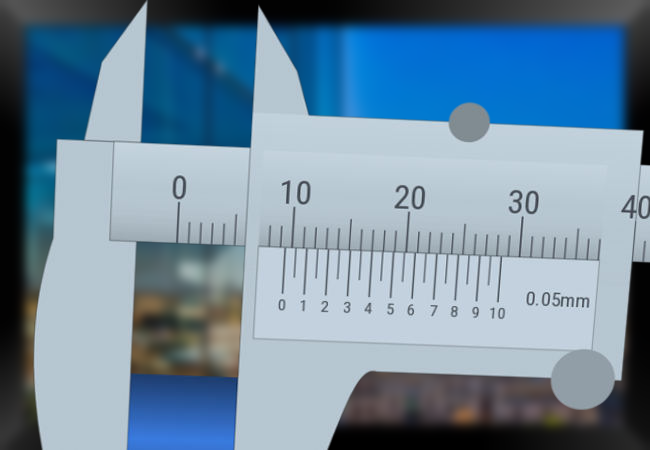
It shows **9.4** mm
